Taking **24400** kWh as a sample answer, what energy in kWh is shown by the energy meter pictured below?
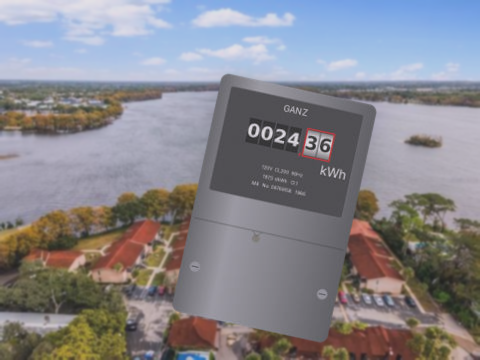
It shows **24.36** kWh
